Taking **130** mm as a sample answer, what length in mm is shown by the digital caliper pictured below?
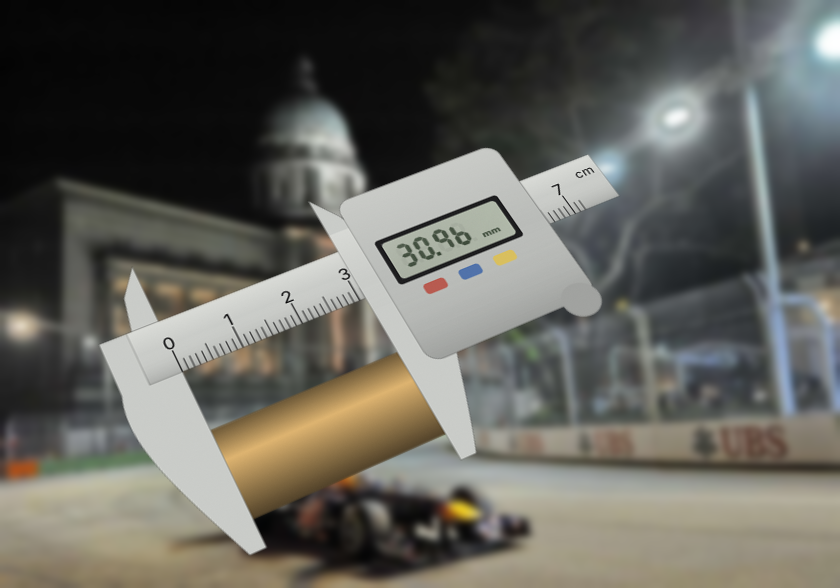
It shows **30.96** mm
